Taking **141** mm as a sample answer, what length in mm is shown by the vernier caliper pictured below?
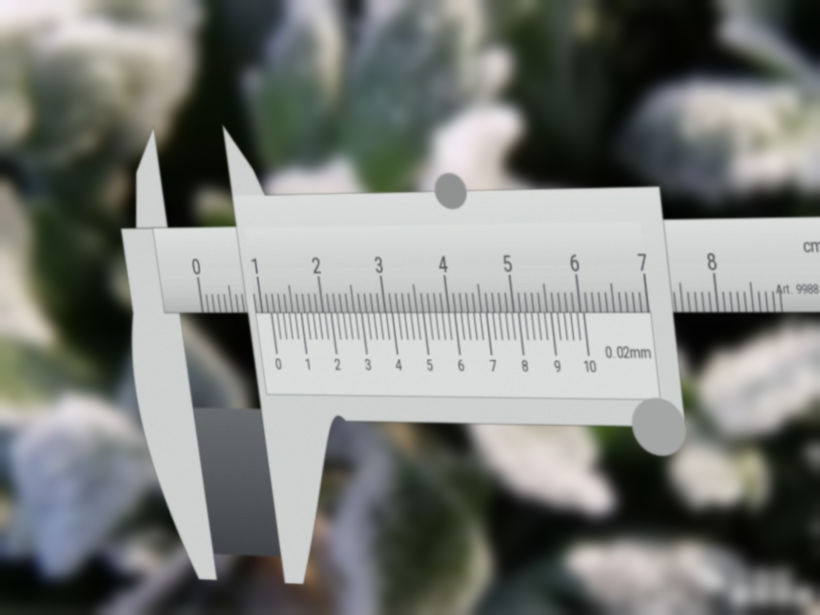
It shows **11.5** mm
